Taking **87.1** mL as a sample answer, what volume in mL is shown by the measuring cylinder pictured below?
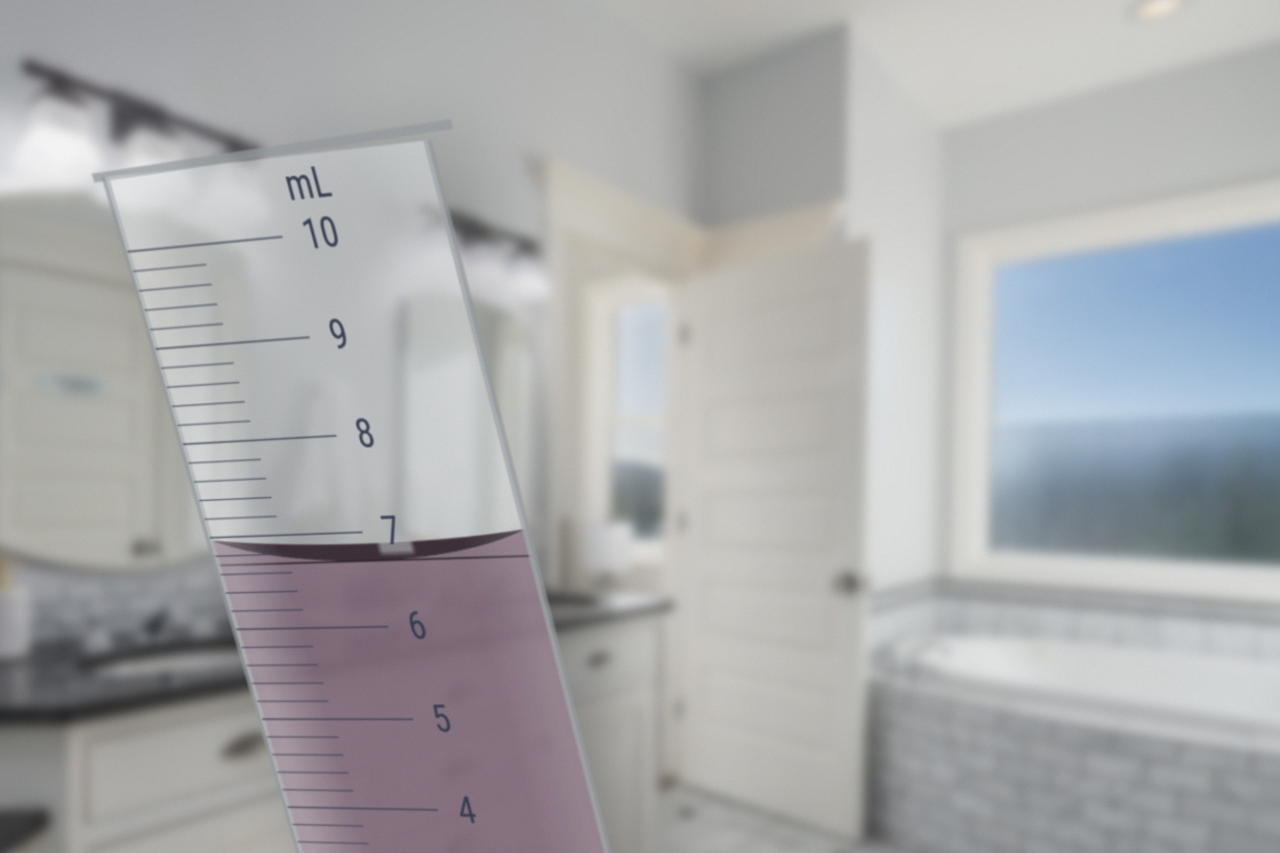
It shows **6.7** mL
